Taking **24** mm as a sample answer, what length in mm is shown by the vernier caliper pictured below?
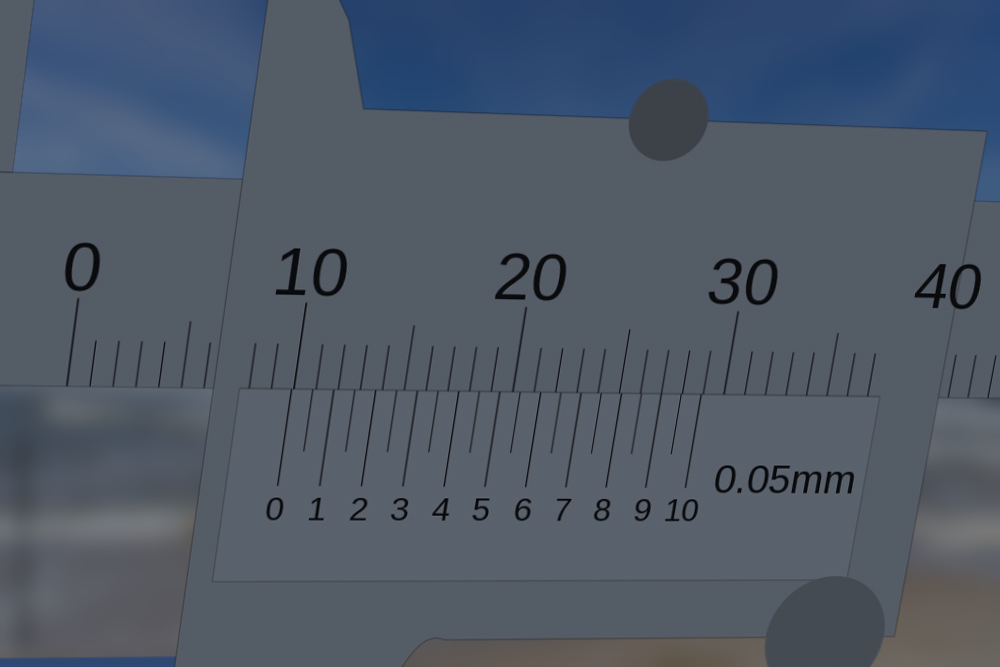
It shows **9.9** mm
